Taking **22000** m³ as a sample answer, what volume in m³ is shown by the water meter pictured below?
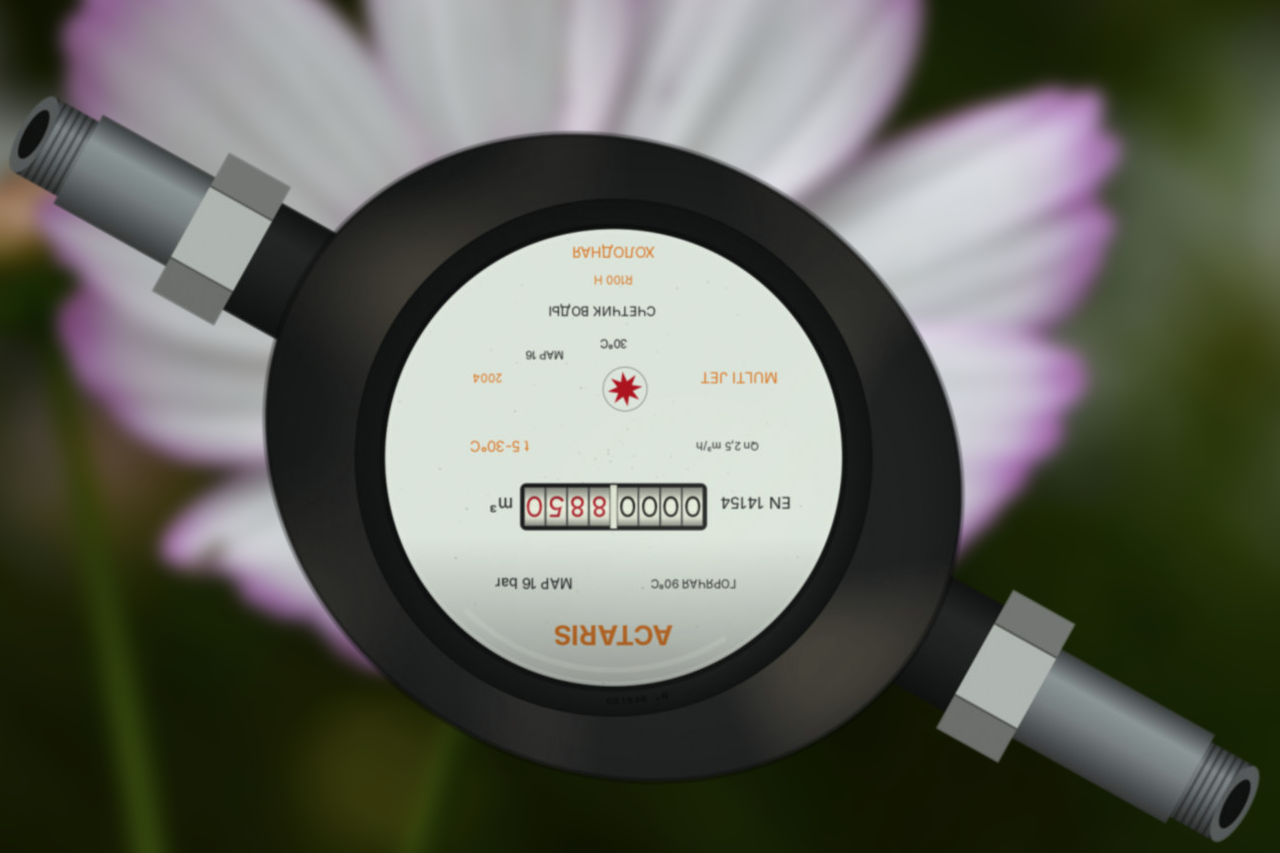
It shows **0.8850** m³
